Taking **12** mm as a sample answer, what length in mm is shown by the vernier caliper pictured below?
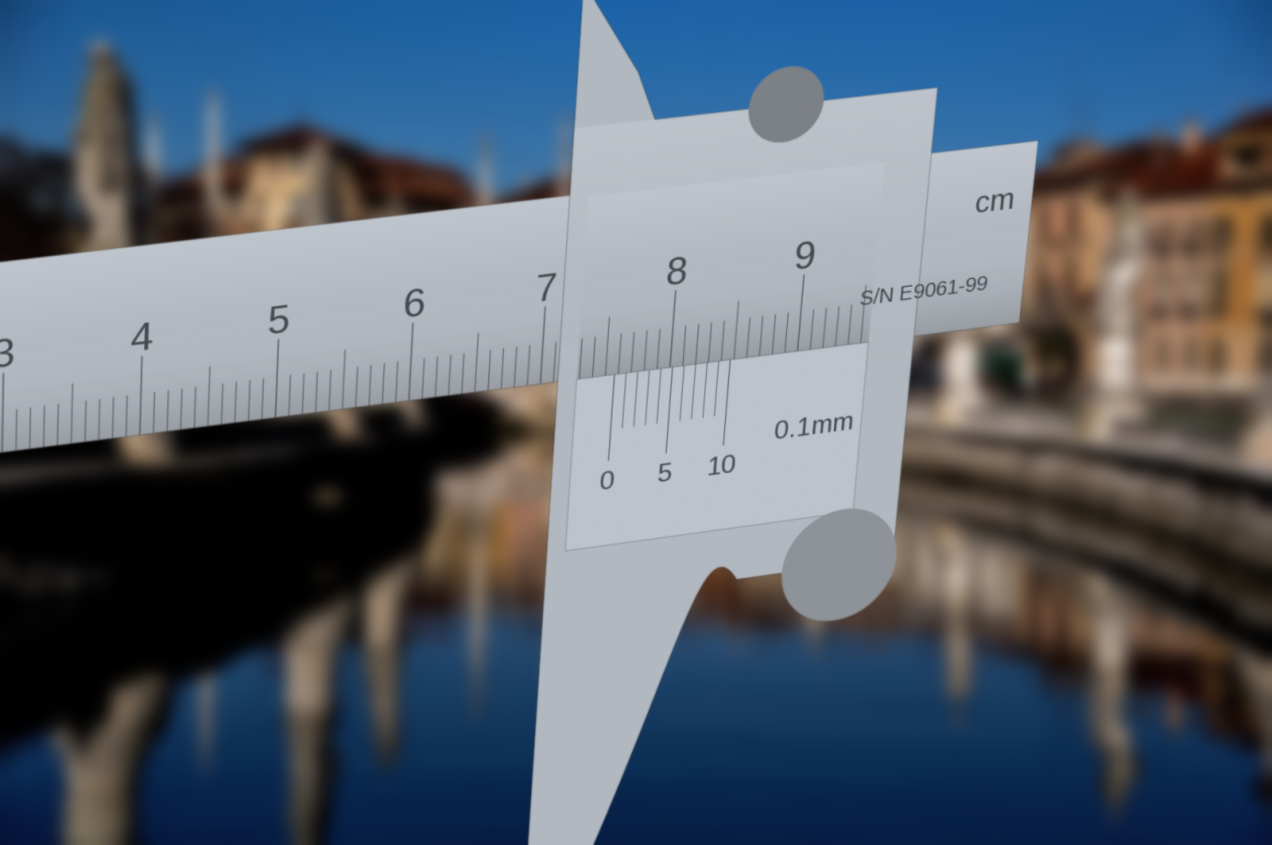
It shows **75.7** mm
